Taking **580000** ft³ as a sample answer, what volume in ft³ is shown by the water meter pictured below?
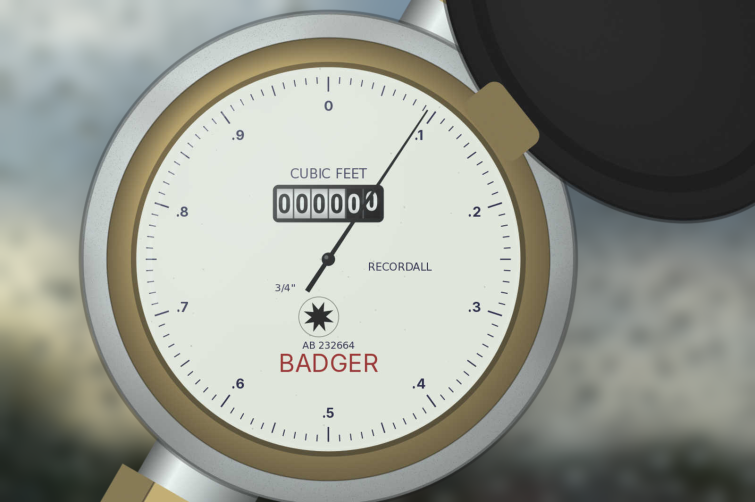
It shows **0.09** ft³
